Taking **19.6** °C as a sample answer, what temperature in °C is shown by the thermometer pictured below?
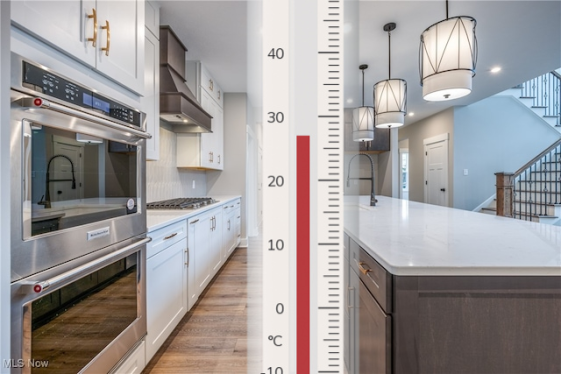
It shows **27** °C
